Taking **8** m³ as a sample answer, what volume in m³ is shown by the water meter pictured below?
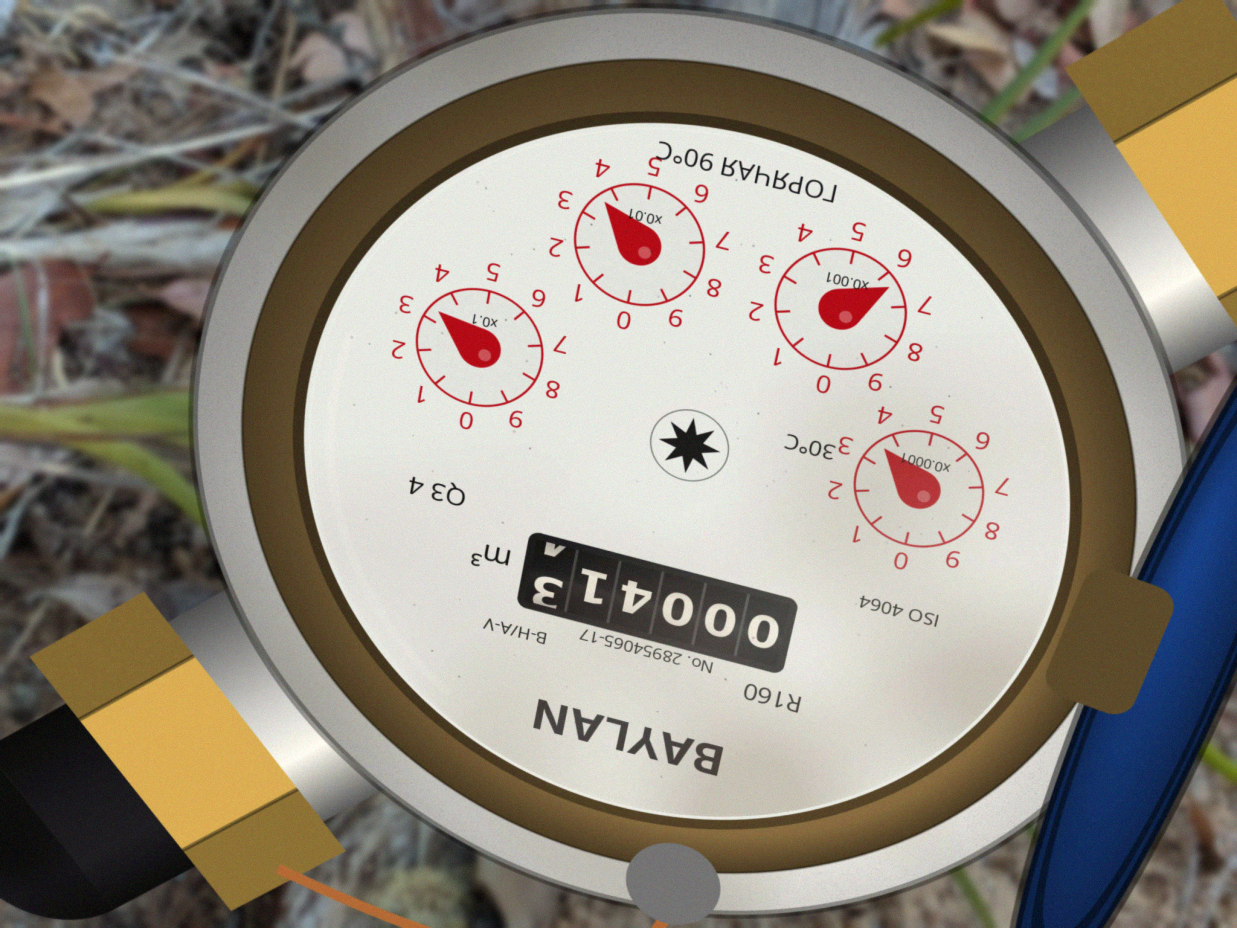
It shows **413.3363** m³
